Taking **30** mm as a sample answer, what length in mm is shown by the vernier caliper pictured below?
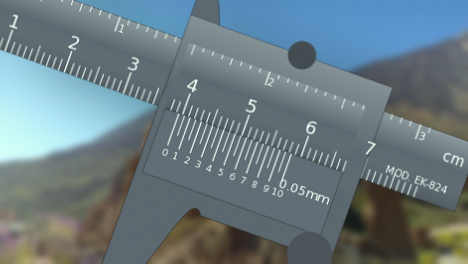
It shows **39.4** mm
